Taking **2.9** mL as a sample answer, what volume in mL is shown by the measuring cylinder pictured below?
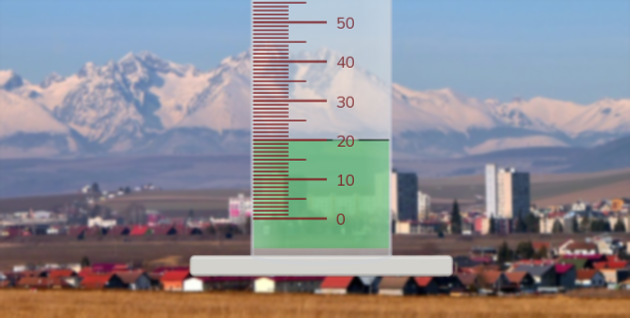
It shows **20** mL
